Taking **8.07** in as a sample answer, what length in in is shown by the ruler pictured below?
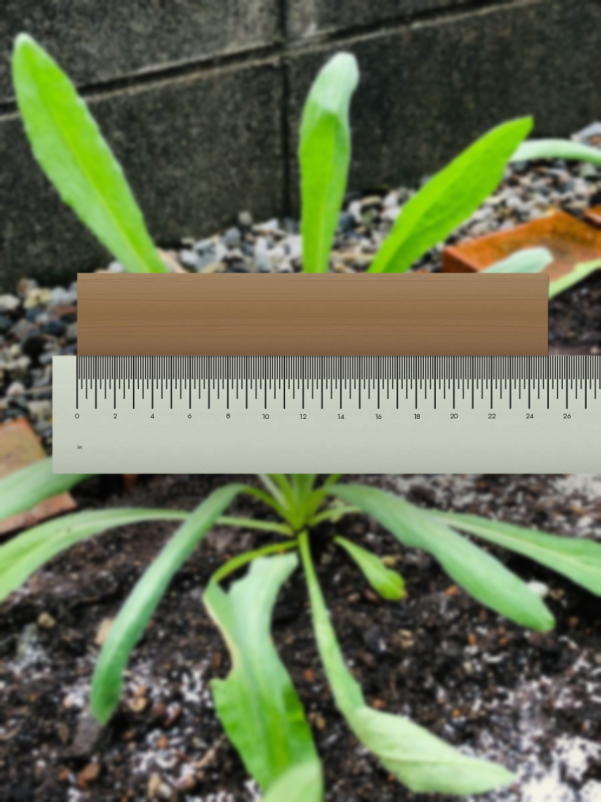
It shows **25** in
